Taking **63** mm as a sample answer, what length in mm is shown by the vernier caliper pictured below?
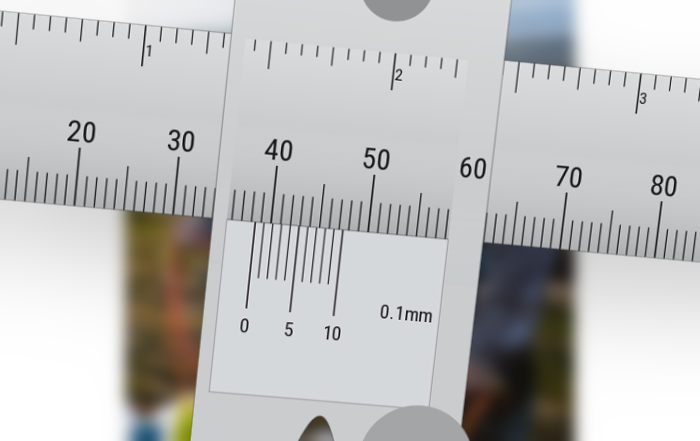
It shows **38.4** mm
